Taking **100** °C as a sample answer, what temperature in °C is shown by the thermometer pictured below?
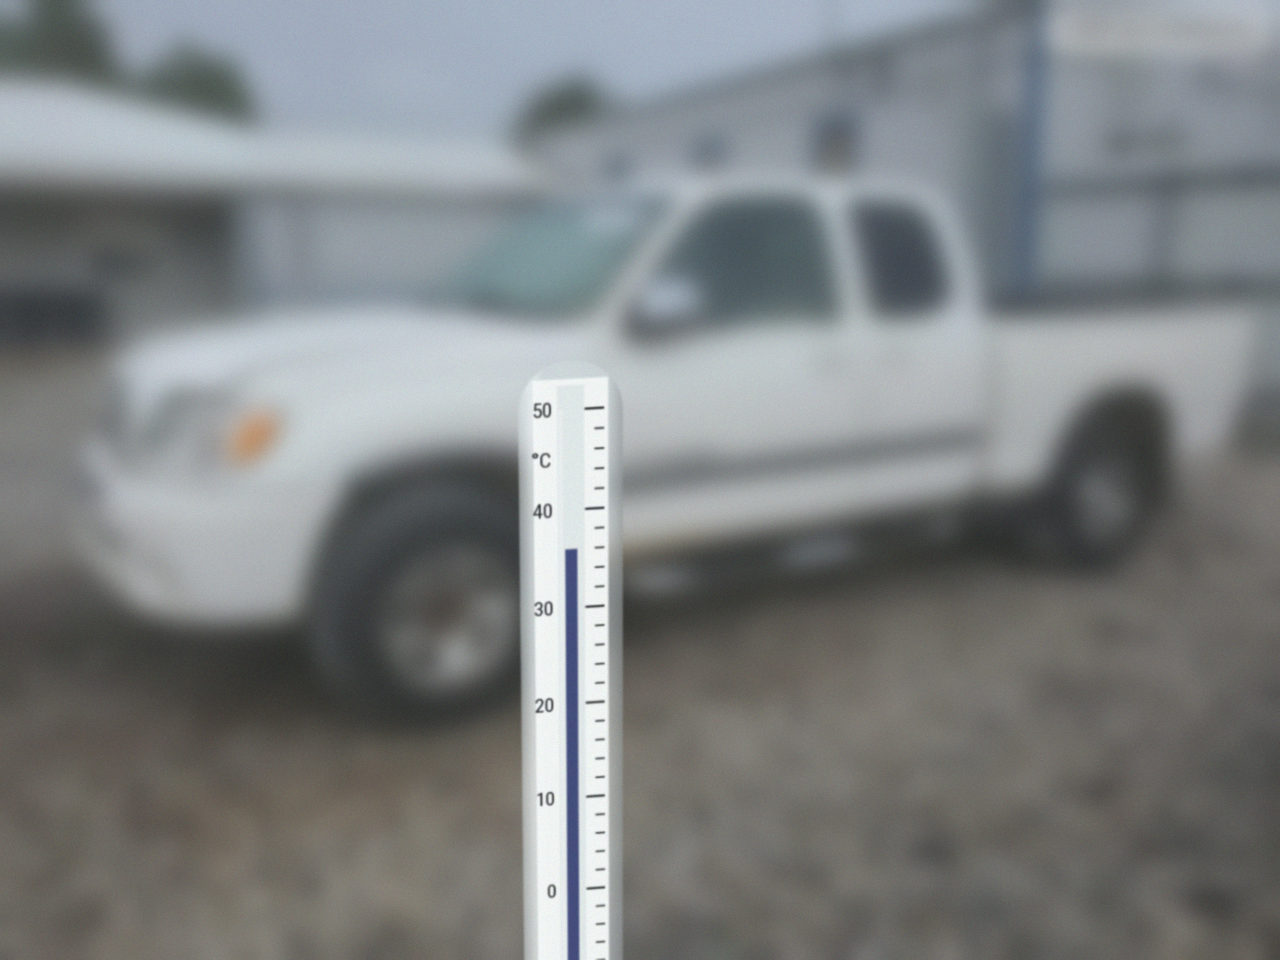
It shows **36** °C
